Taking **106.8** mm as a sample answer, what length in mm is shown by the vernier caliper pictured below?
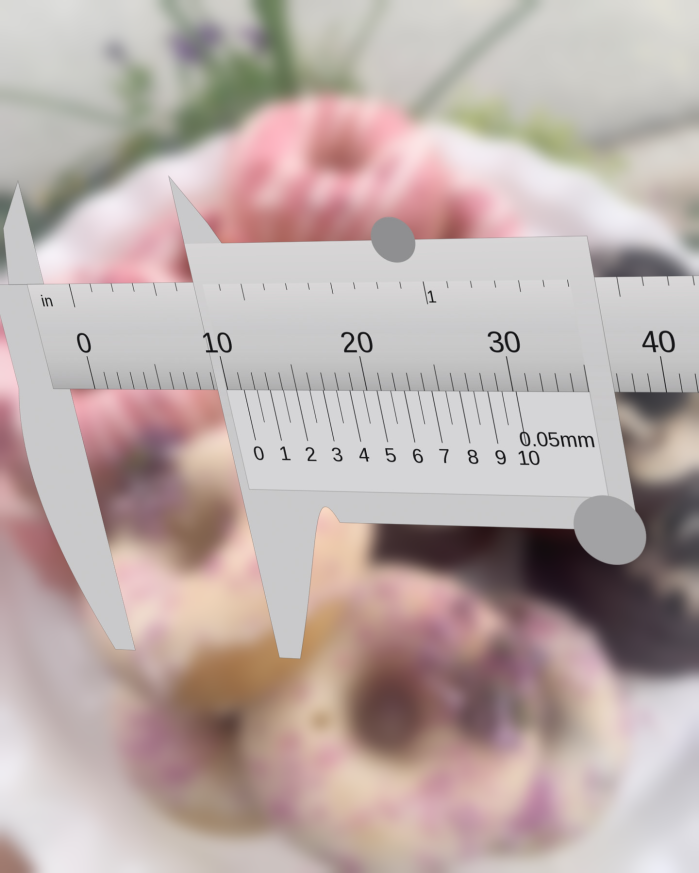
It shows **11.2** mm
